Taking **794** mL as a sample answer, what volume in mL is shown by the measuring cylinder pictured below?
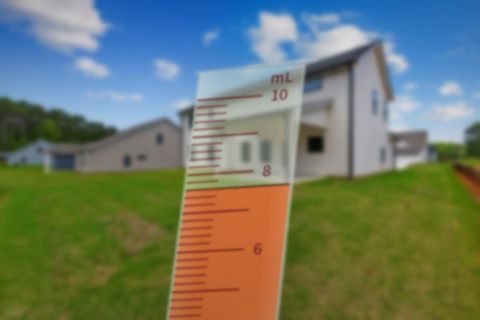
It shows **7.6** mL
